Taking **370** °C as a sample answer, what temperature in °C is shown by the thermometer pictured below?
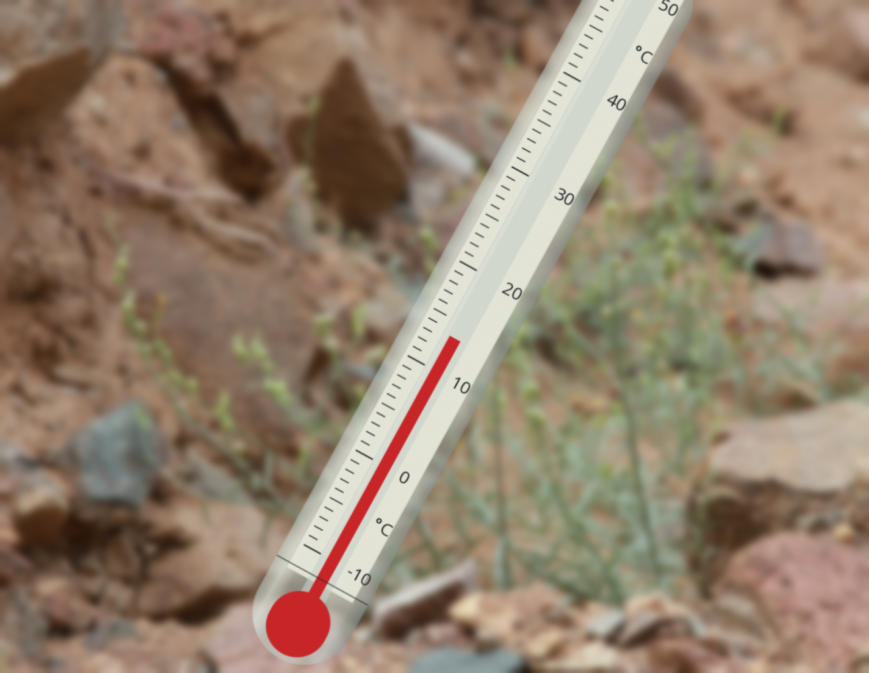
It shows **13.5** °C
